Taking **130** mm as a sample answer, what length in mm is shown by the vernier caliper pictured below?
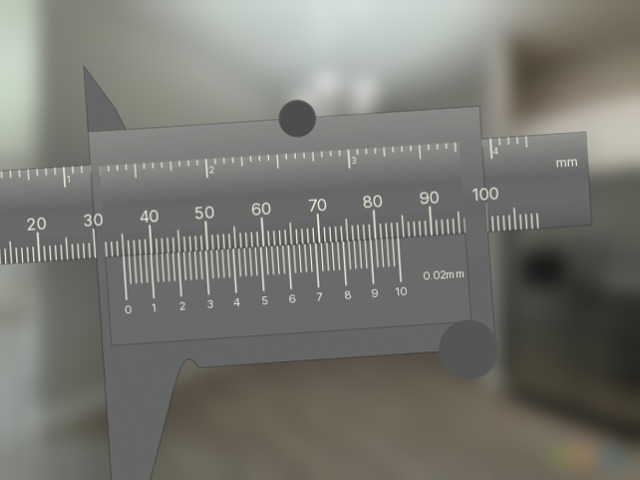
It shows **35.0** mm
